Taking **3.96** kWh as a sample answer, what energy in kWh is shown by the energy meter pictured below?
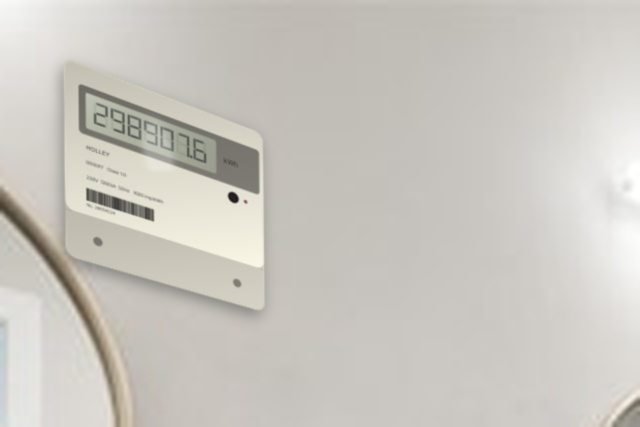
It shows **298907.6** kWh
